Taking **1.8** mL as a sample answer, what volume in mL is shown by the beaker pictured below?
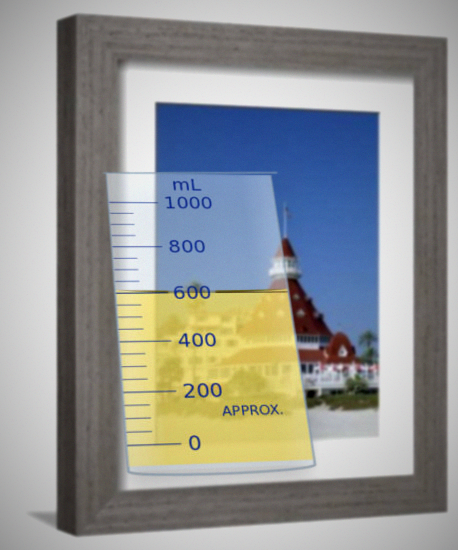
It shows **600** mL
